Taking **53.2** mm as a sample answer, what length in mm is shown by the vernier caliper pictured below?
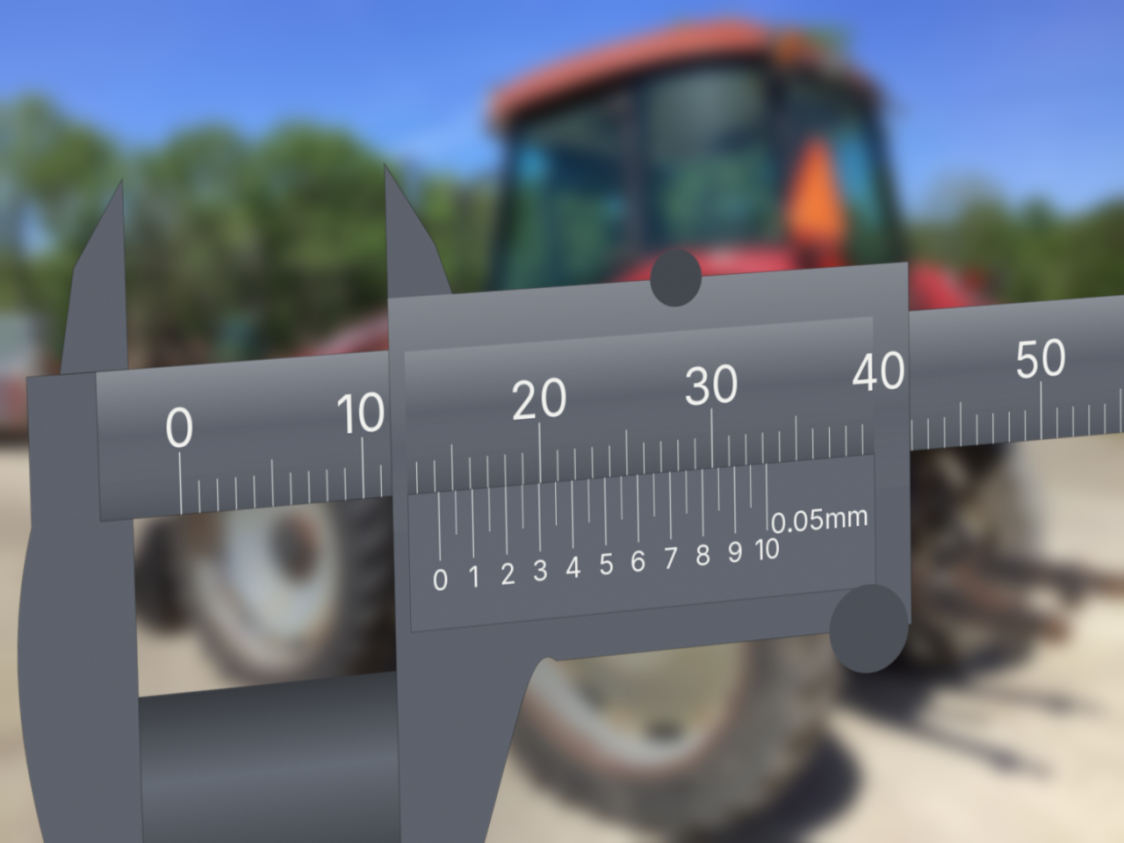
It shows **14.2** mm
